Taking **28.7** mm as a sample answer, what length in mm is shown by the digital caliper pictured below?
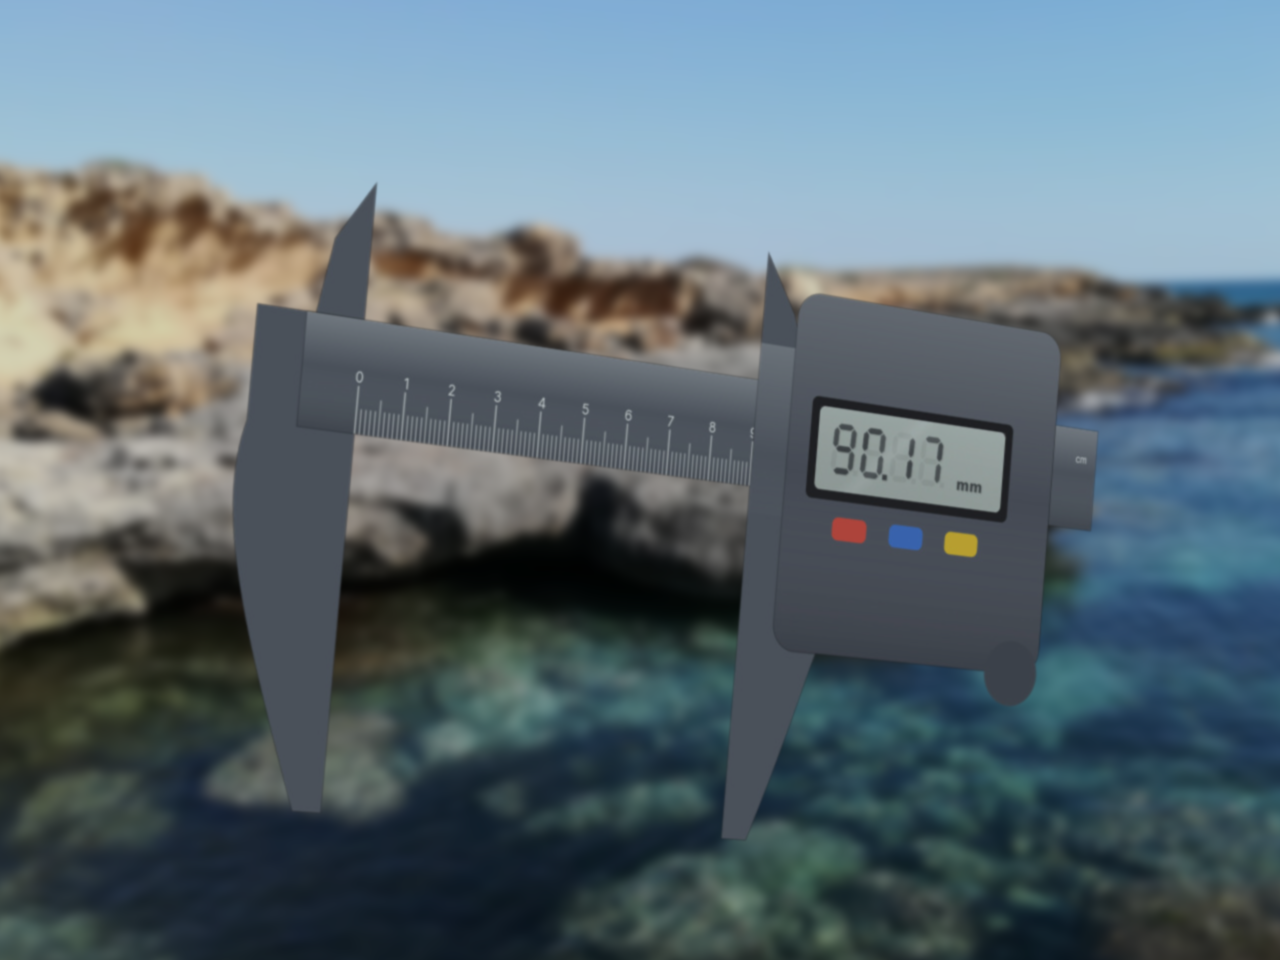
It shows **90.17** mm
